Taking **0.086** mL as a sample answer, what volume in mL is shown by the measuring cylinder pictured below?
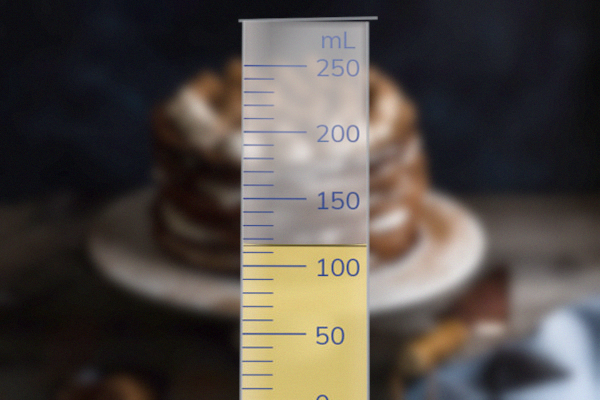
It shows **115** mL
